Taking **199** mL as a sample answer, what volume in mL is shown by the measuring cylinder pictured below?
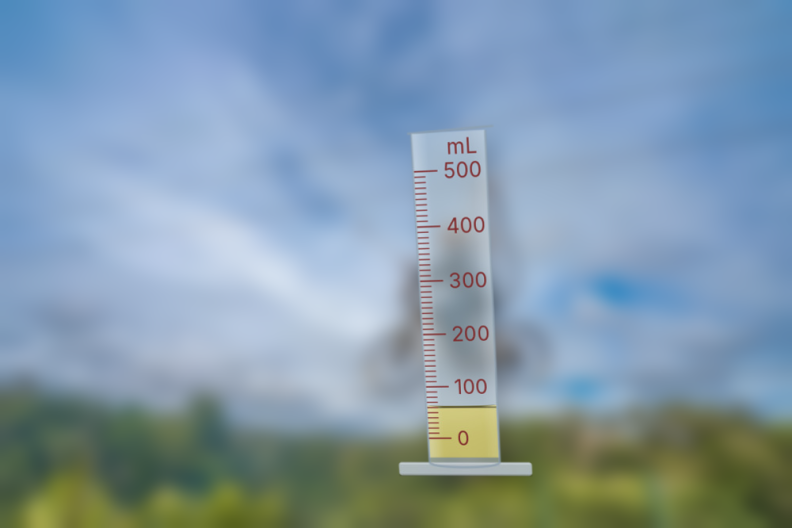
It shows **60** mL
